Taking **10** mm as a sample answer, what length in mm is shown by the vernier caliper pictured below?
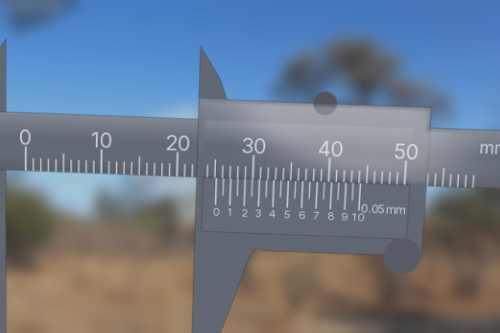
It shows **25.2** mm
